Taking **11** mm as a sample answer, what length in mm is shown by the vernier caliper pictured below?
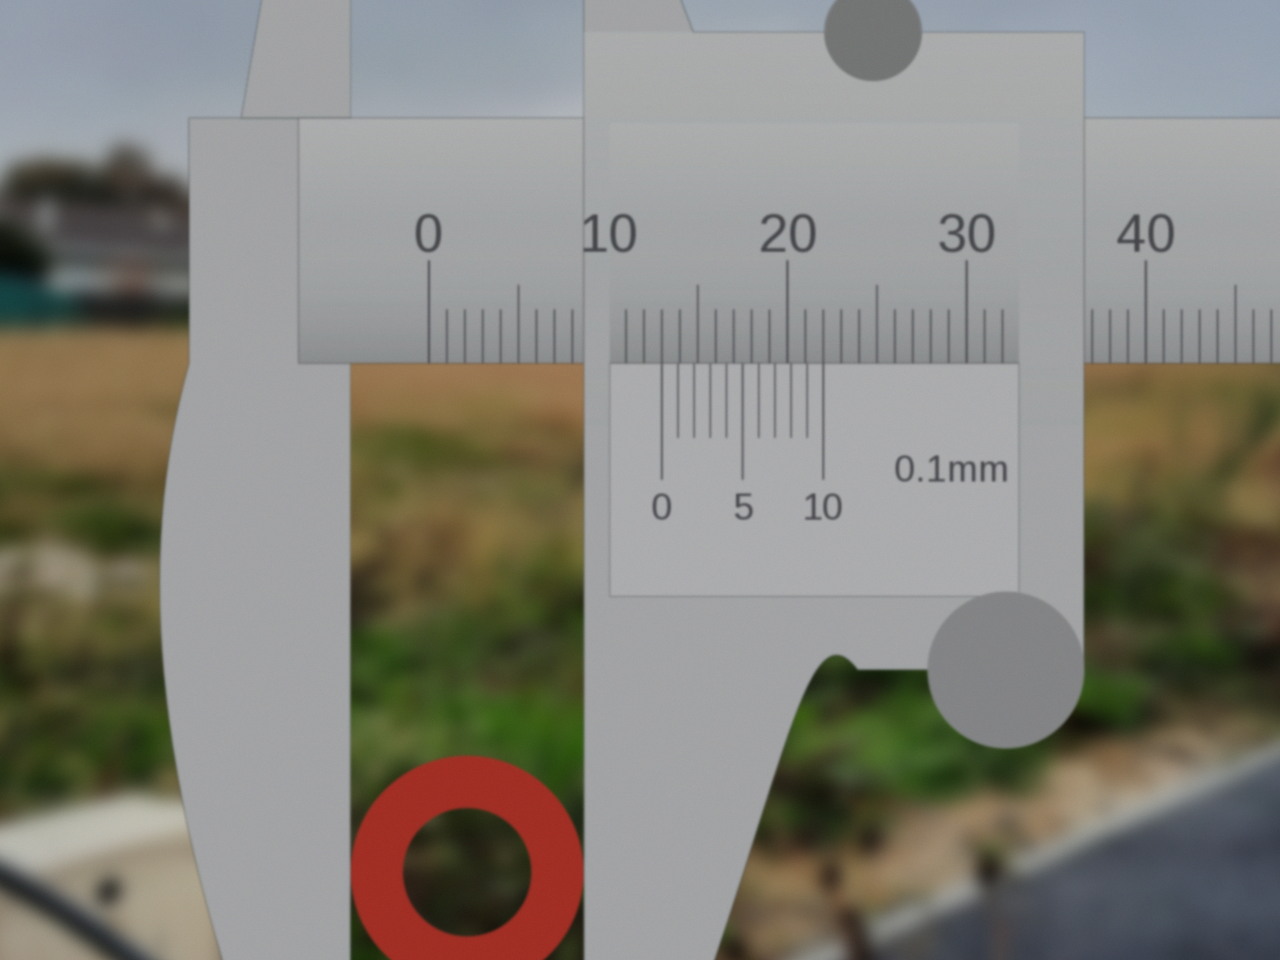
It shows **13.0** mm
